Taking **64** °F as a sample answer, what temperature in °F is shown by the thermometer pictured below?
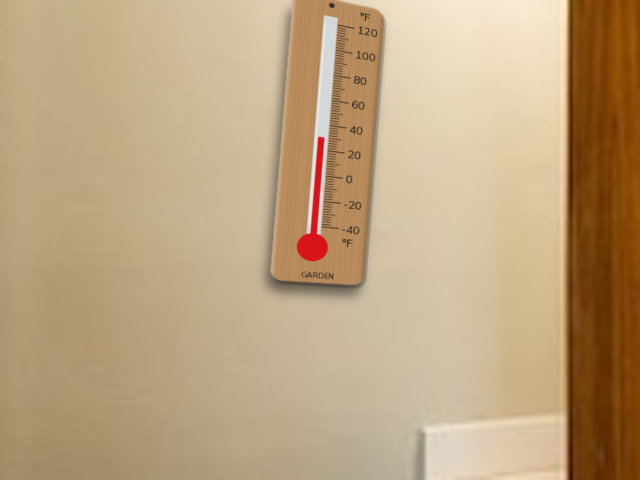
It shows **30** °F
